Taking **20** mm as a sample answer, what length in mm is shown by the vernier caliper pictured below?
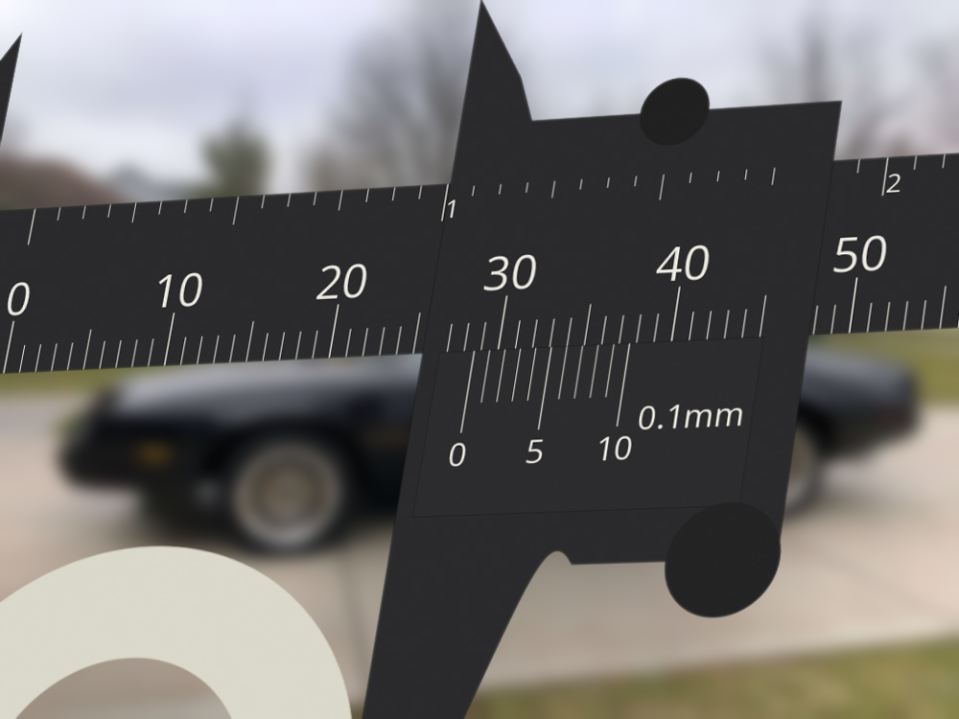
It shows **28.6** mm
